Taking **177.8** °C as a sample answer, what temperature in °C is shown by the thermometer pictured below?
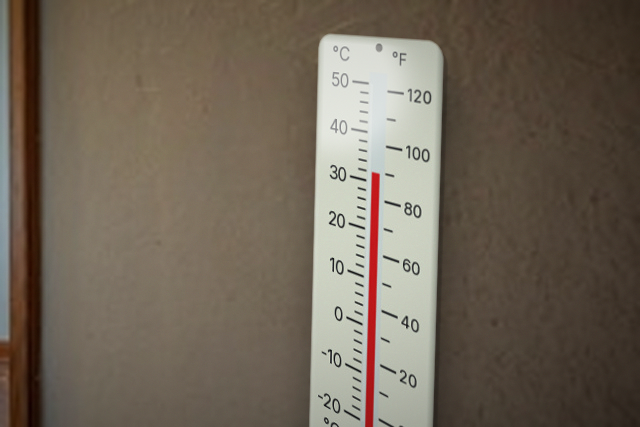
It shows **32** °C
